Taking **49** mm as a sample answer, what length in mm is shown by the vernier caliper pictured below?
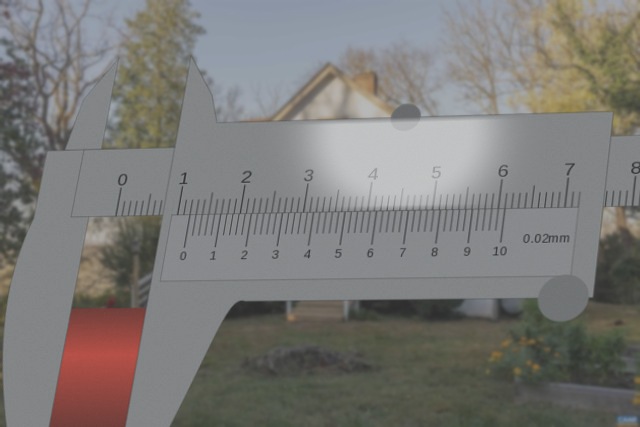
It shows **12.0** mm
